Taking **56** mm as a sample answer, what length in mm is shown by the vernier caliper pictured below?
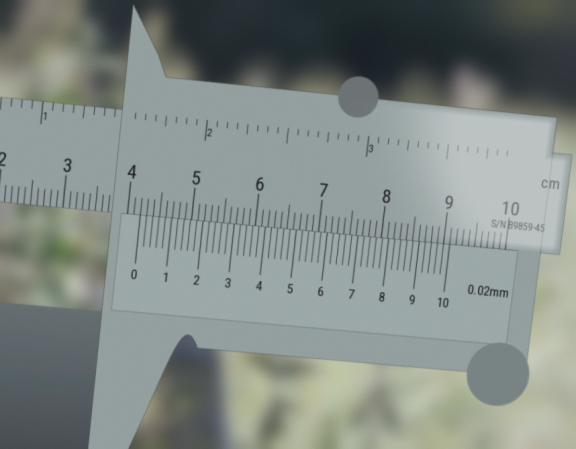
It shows **42.0** mm
